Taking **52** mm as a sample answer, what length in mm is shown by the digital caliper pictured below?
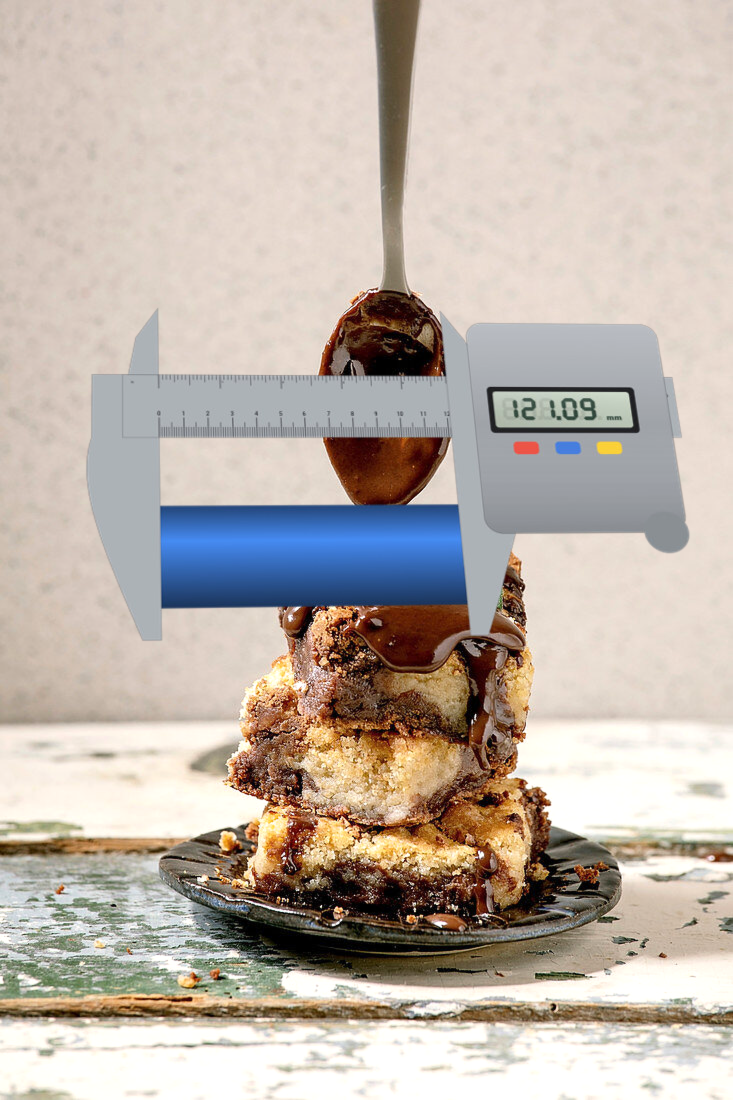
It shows **121.09** mm
